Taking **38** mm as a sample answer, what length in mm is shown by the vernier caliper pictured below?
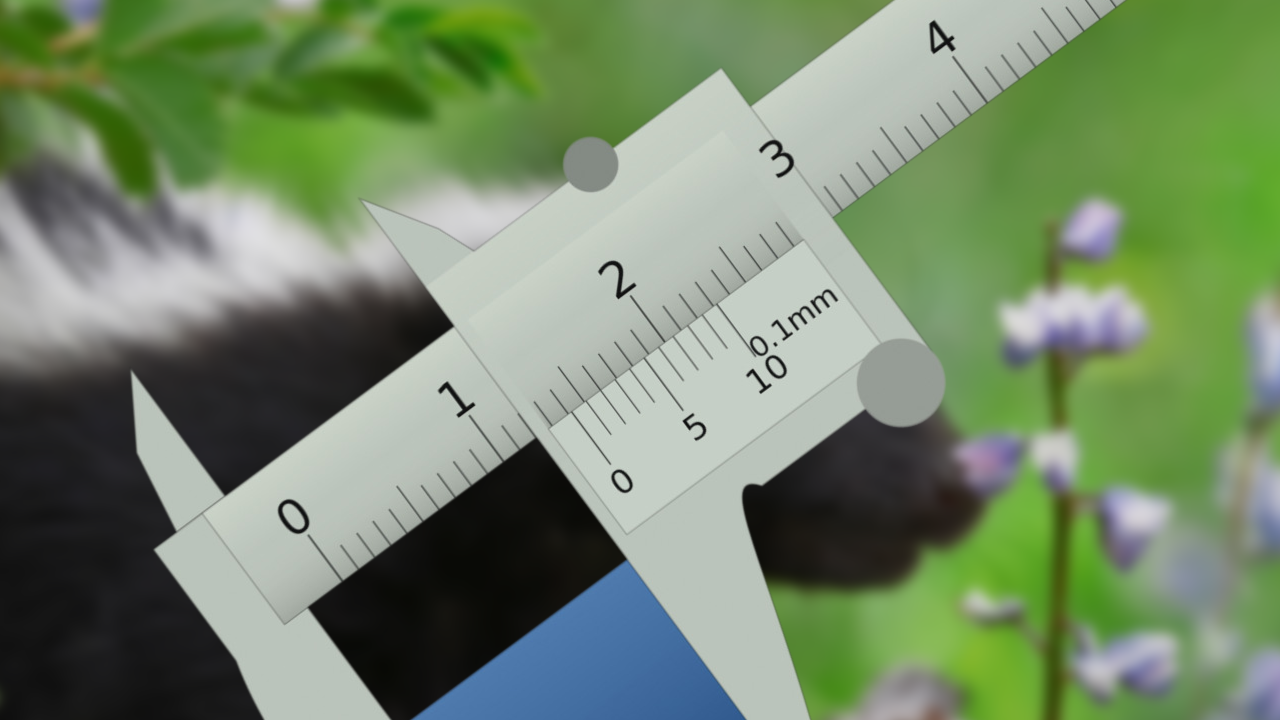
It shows **14.2** mm
